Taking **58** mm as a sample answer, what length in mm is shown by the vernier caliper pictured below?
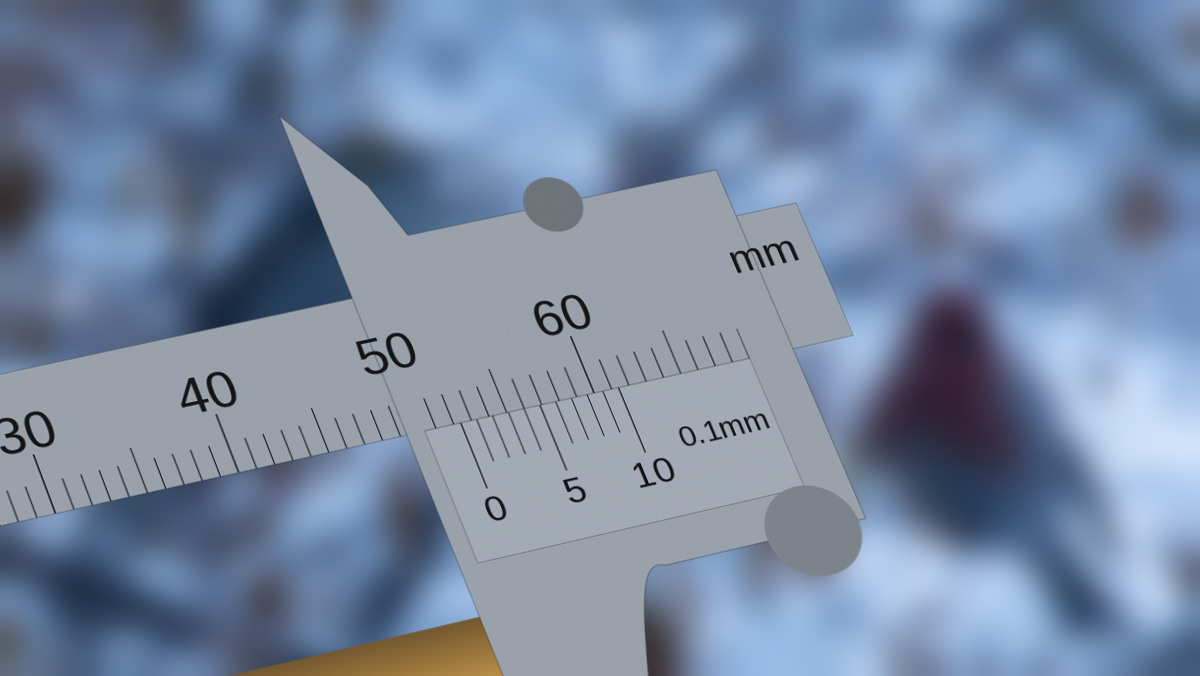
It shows **52.4** mm
